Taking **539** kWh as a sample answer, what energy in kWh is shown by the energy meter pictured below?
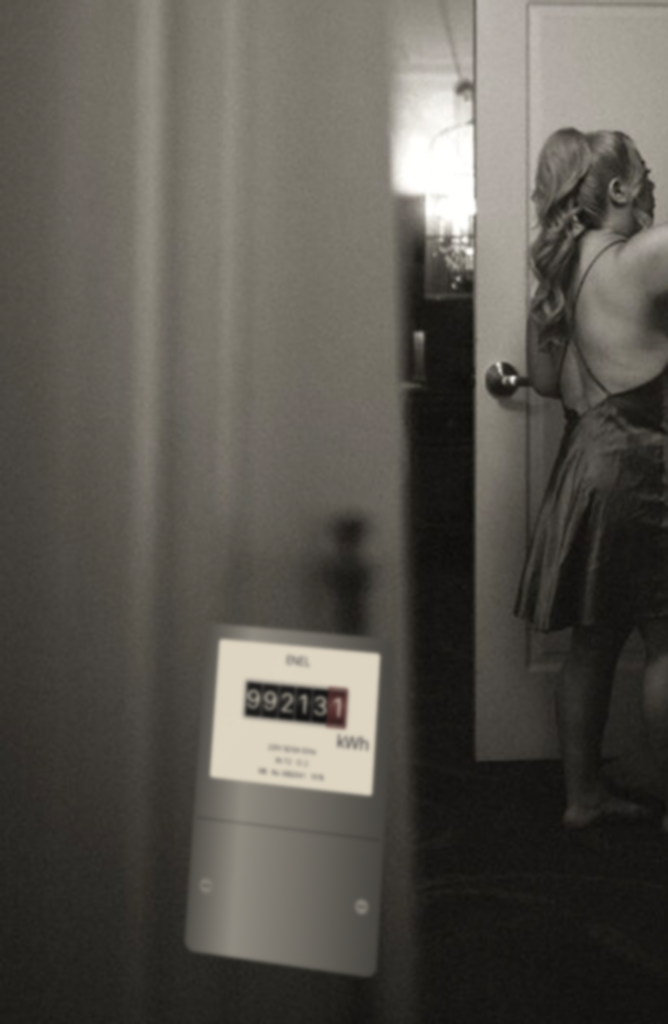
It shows **99213.1** kWh
